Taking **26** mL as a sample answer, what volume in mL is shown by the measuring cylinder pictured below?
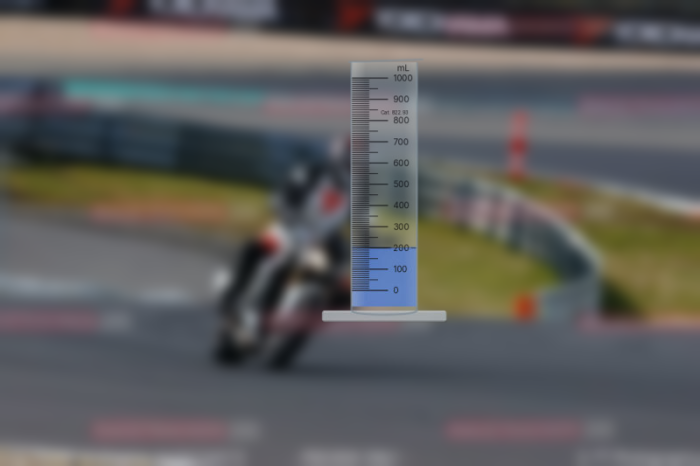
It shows **200** mL
